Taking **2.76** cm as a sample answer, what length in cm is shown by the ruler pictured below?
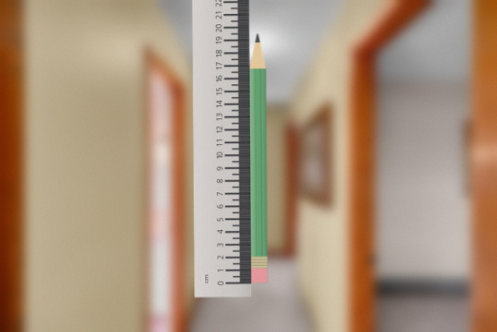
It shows **19.5** cm
